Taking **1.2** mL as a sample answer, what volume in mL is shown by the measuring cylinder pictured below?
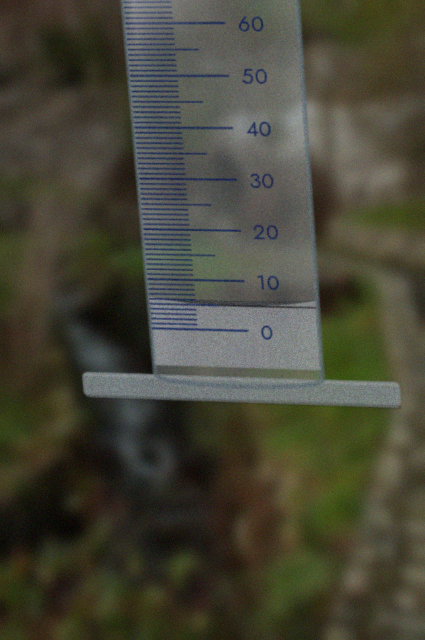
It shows **5** mL
